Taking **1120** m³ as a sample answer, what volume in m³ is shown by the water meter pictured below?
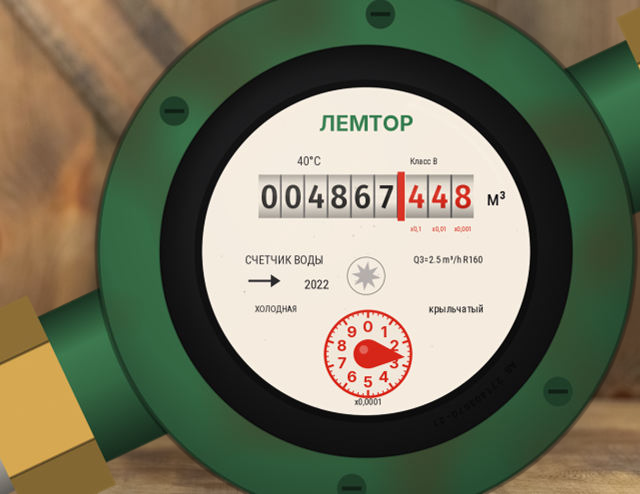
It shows **4867.4482** m³
